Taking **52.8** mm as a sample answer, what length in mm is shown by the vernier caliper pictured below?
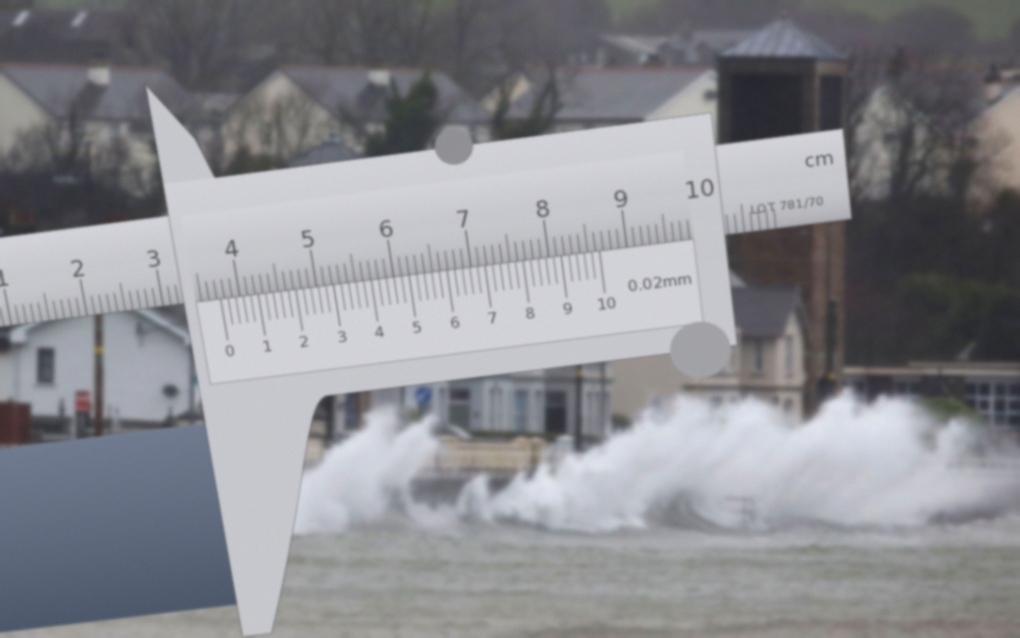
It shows **37.5** mm
